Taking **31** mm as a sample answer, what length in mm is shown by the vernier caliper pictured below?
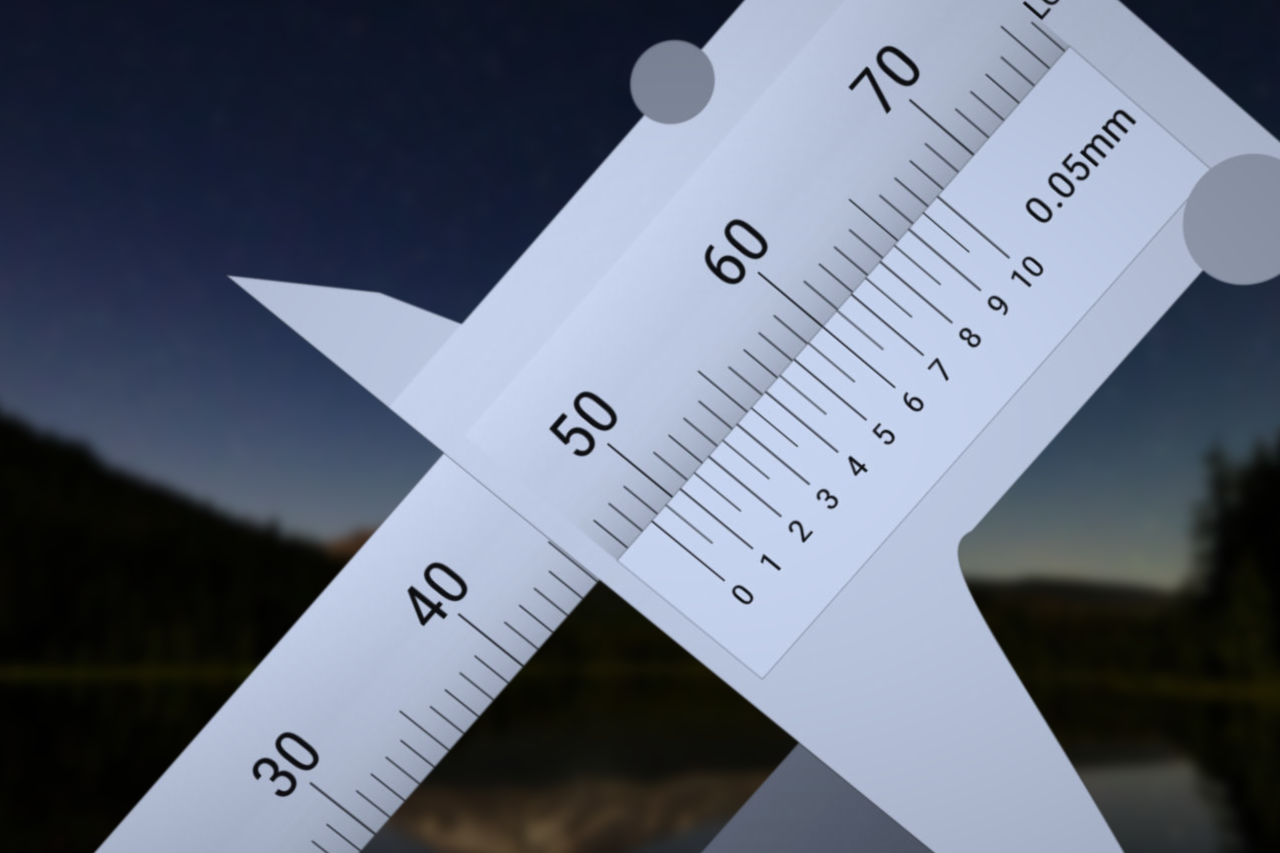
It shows **48.6** mm
